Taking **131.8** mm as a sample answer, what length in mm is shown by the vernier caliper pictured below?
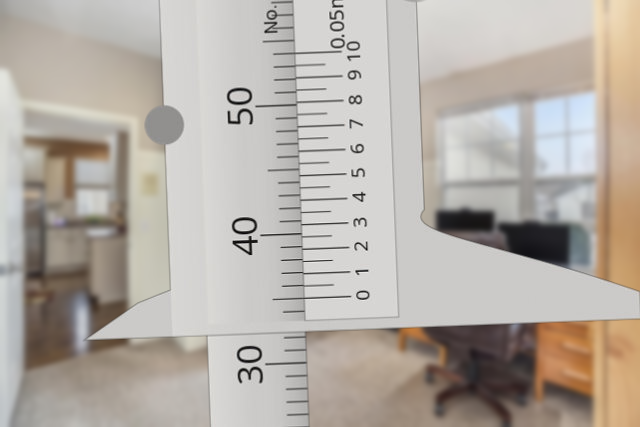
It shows **35.0** mm
